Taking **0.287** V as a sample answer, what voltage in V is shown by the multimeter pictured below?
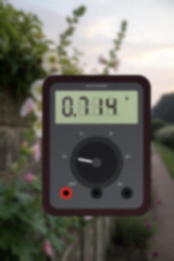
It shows **0.714** V
